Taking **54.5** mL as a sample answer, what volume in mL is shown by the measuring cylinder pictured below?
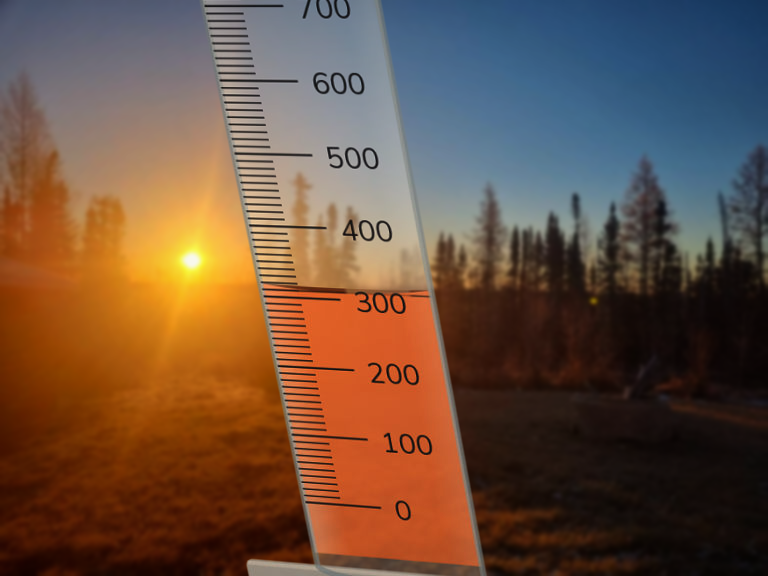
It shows **310** mL
